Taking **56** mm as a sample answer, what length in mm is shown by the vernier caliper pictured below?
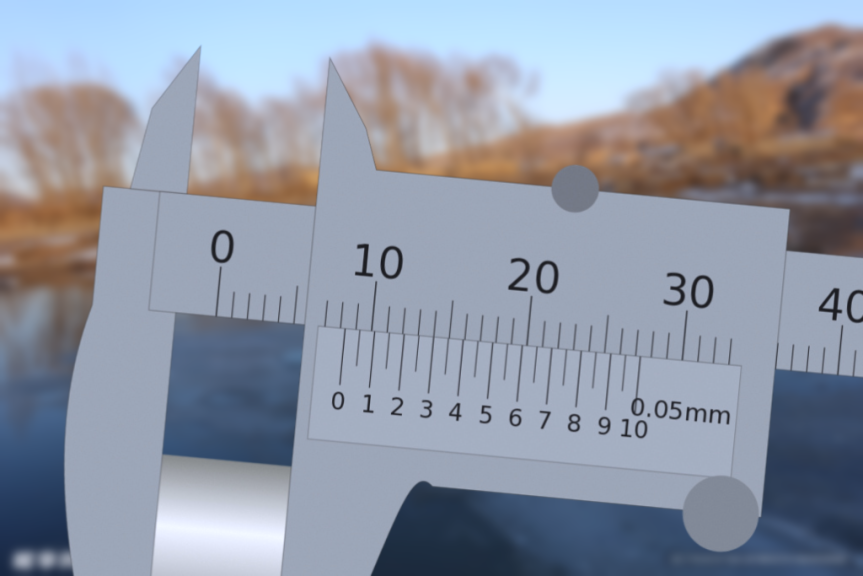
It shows **8.3** mm
